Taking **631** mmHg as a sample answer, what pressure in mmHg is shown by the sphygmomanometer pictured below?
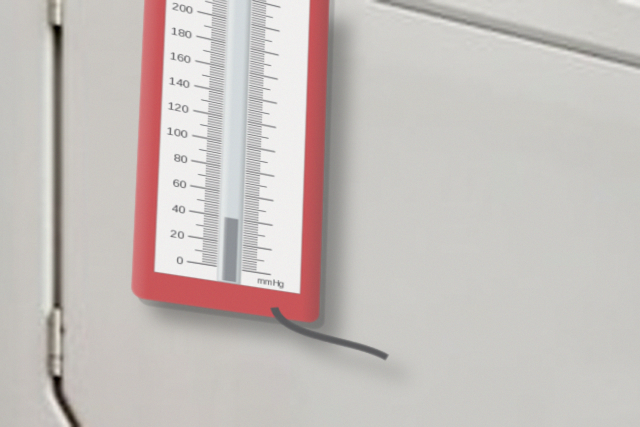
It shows **40** mmHg
